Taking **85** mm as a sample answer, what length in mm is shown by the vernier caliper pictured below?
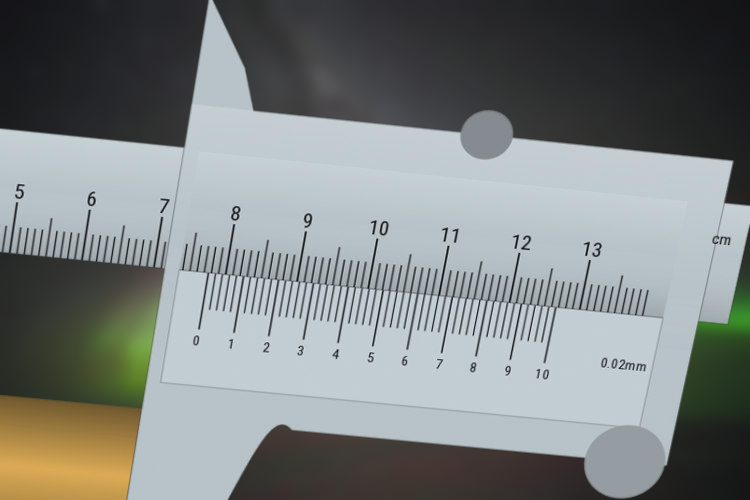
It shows **77.6** mm
